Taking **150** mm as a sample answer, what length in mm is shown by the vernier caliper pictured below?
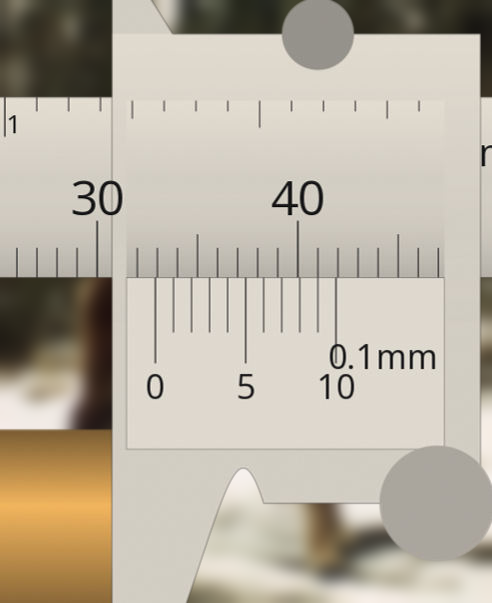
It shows **32.9** mm
